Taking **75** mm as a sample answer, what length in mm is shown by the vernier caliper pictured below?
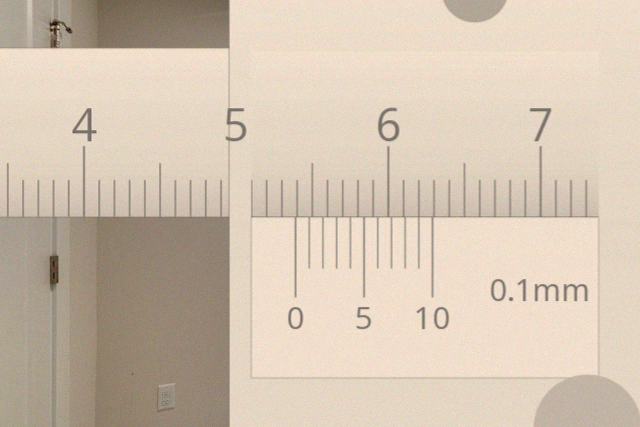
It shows **53.9** mm
